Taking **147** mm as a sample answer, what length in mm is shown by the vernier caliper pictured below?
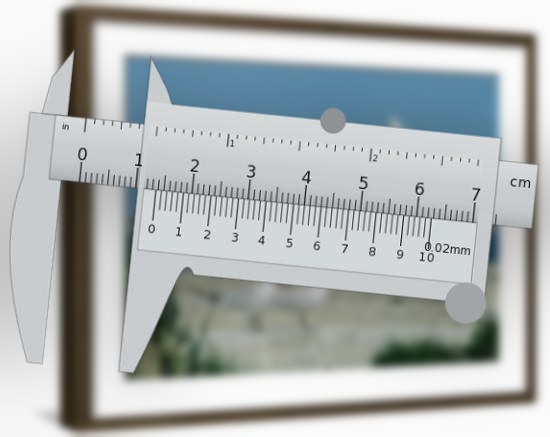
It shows **13.6** mm
